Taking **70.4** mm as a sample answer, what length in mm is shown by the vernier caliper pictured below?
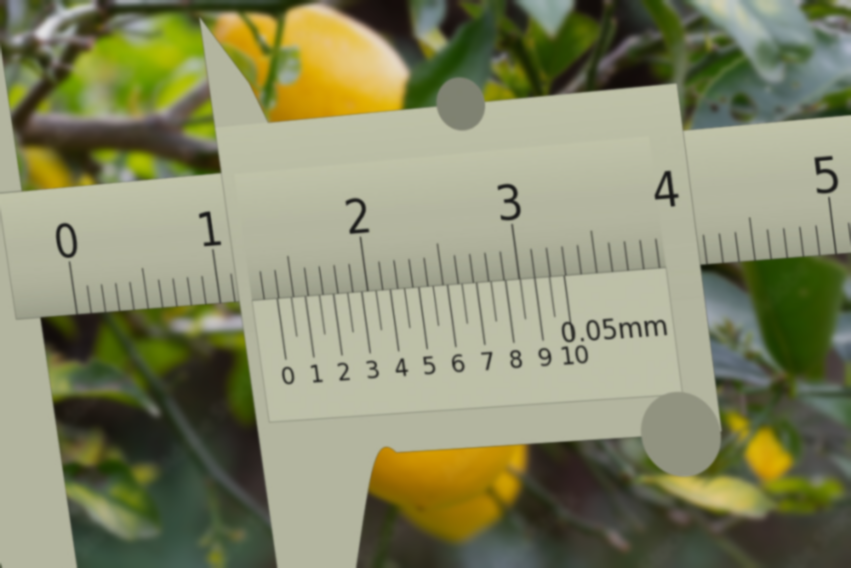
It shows **13.9** mm
